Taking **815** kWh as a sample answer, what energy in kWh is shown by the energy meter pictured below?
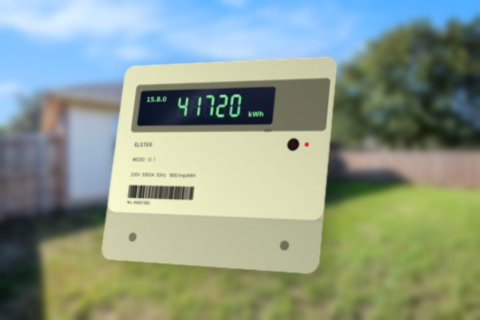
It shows **41720** kWh
